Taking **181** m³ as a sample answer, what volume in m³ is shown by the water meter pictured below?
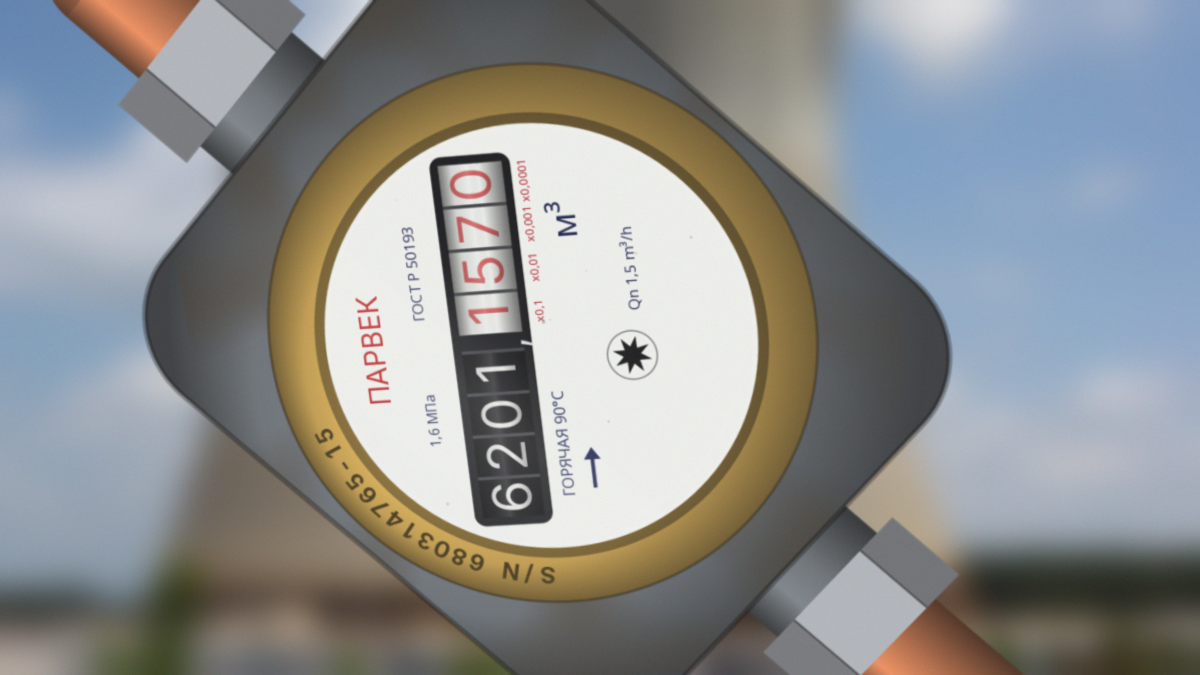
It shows **6201.1570** m³
